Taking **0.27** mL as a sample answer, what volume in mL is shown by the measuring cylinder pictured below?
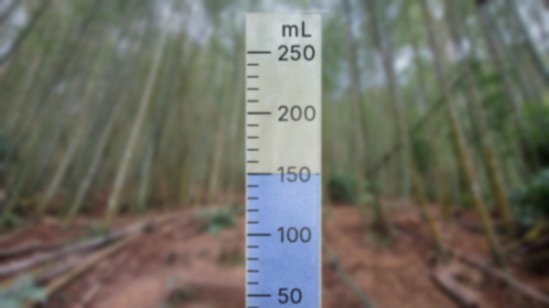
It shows **150** mL
